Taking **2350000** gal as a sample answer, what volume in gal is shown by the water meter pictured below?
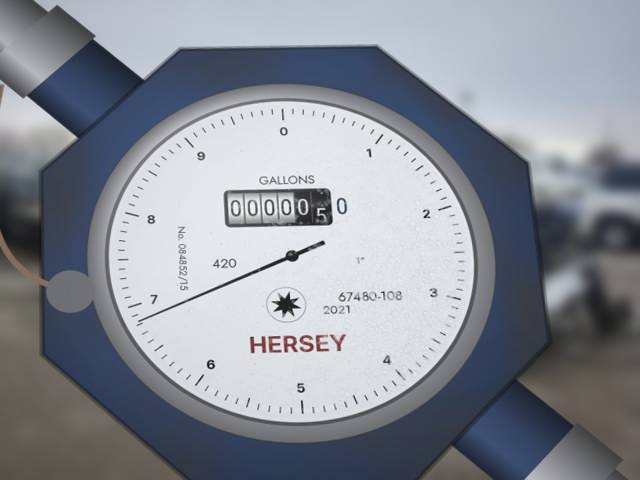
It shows **46.8** gal
